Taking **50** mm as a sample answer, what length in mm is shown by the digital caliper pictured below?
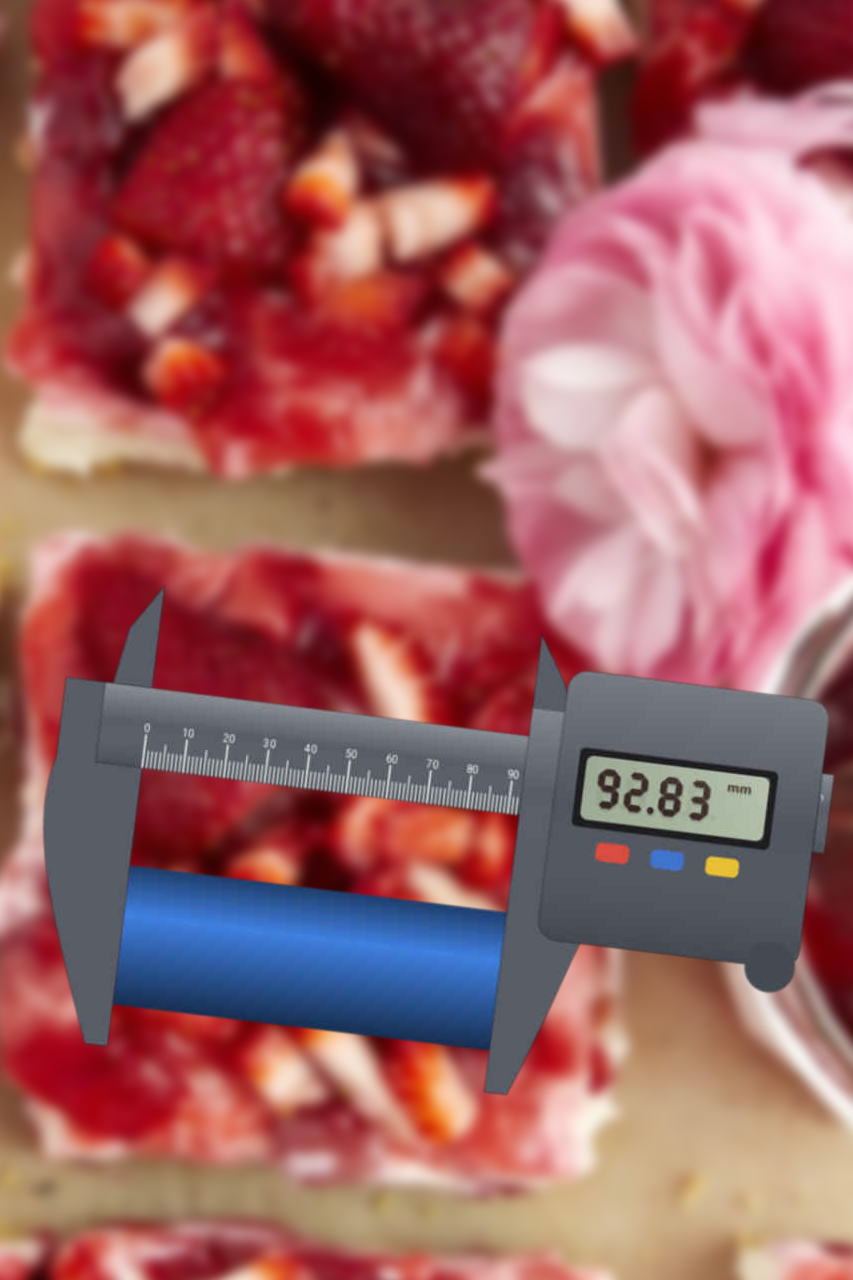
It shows **92.83** mm
